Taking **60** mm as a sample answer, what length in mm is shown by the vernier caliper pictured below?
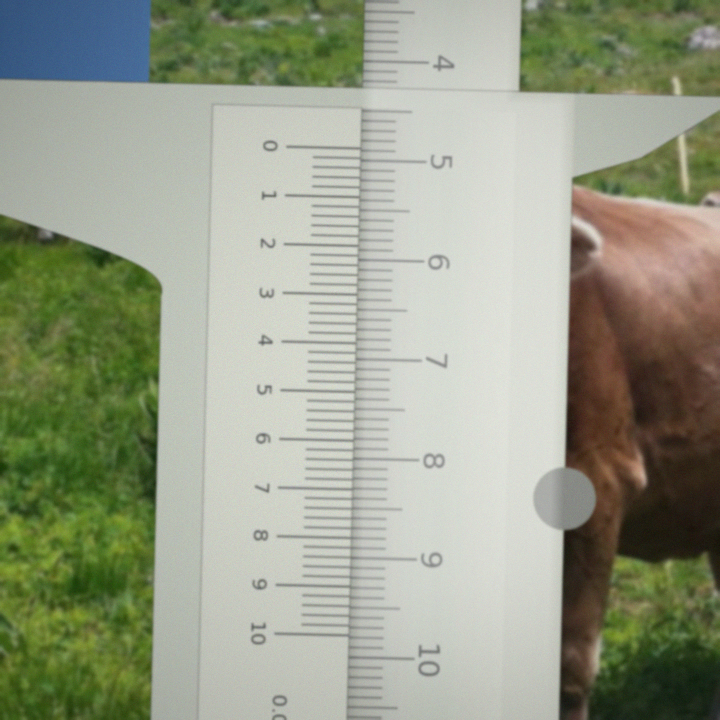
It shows **48.8** mm
